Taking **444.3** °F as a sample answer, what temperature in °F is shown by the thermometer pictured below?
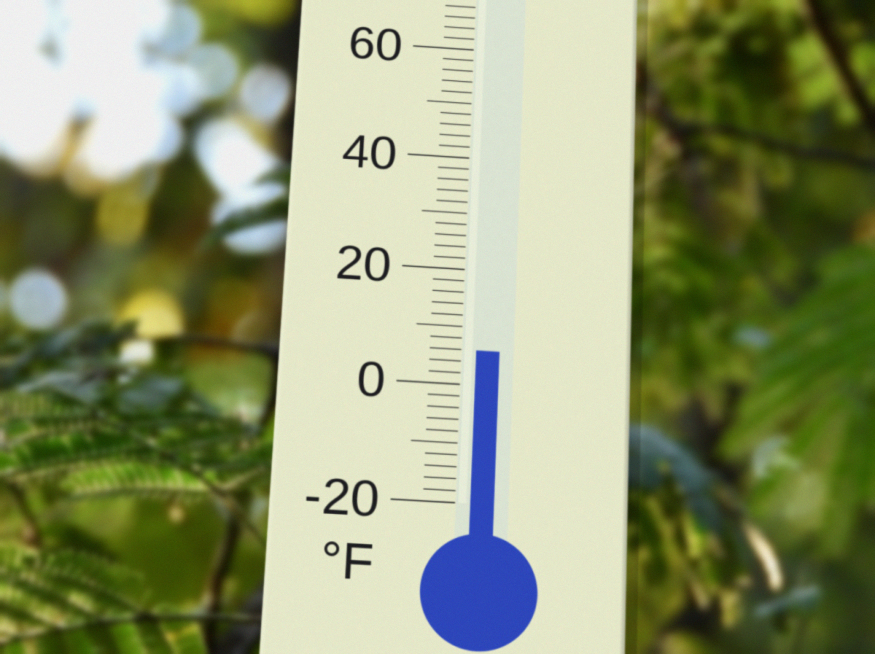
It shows **6** °F
